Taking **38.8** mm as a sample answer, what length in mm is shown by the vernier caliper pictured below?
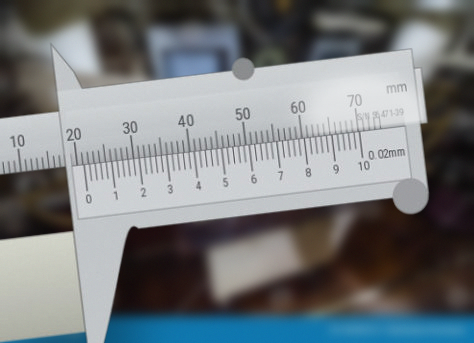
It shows **21.2** mm
